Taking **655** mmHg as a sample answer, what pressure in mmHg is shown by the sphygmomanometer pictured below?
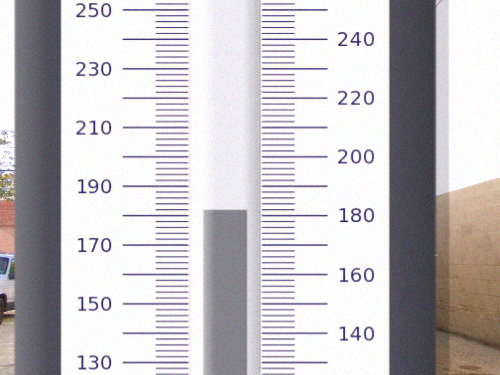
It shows **182** mmHg
